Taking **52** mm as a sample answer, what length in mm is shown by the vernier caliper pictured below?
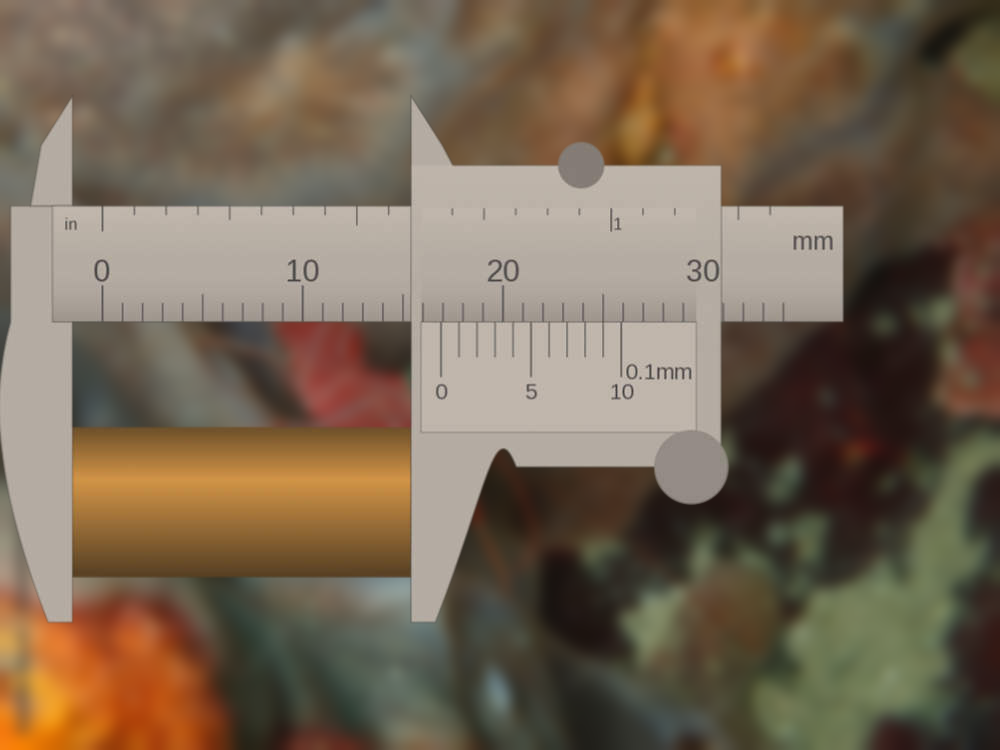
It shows **16.9** mm
